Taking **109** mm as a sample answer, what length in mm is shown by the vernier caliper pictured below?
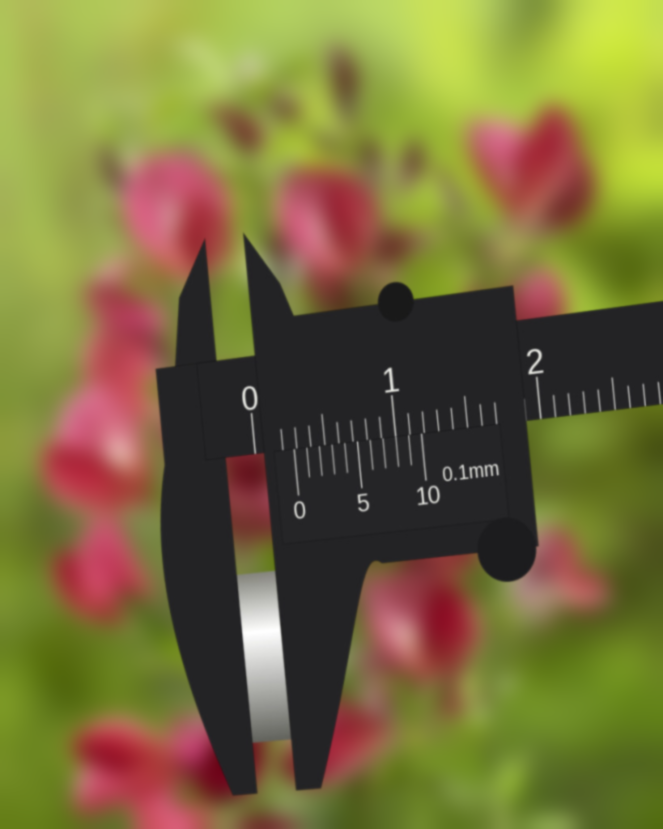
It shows **2.8** mm
